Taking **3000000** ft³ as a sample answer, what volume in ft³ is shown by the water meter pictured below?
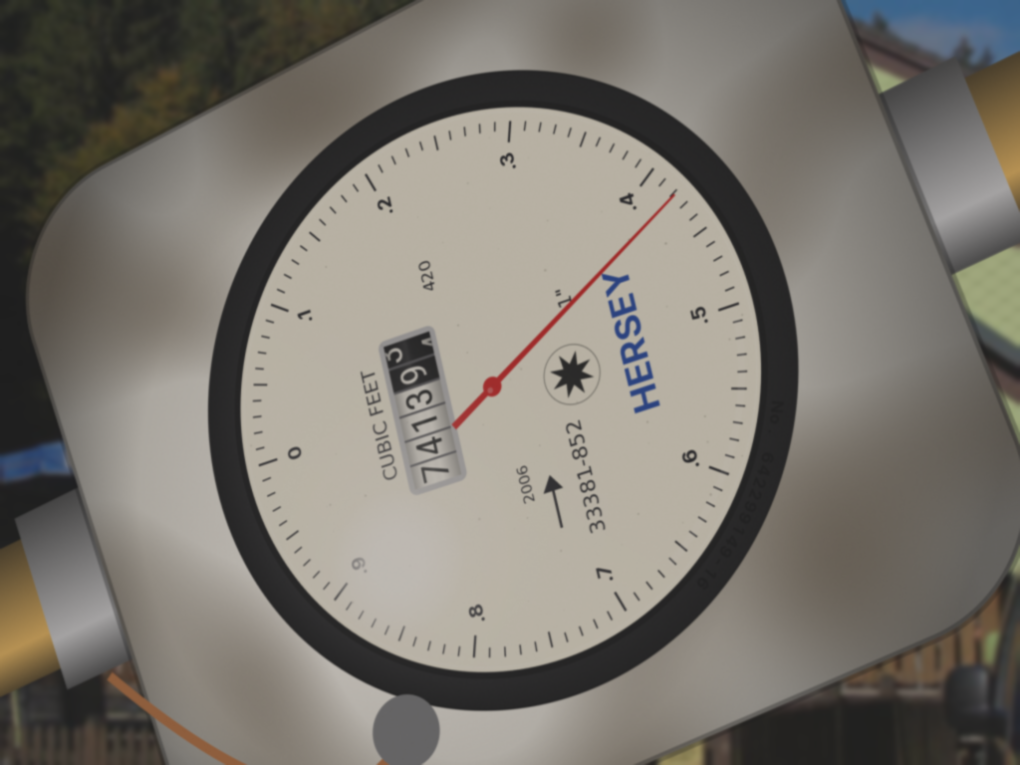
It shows **741393.42** ft³
